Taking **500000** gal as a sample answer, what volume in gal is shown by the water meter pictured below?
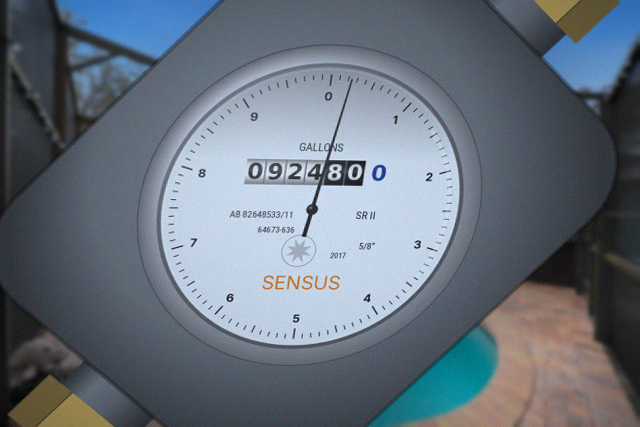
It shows **924800.2** gal
